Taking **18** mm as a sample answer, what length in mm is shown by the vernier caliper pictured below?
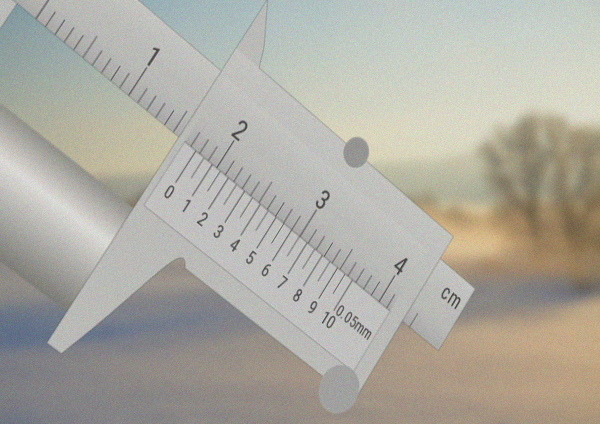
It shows **17.6** mm
